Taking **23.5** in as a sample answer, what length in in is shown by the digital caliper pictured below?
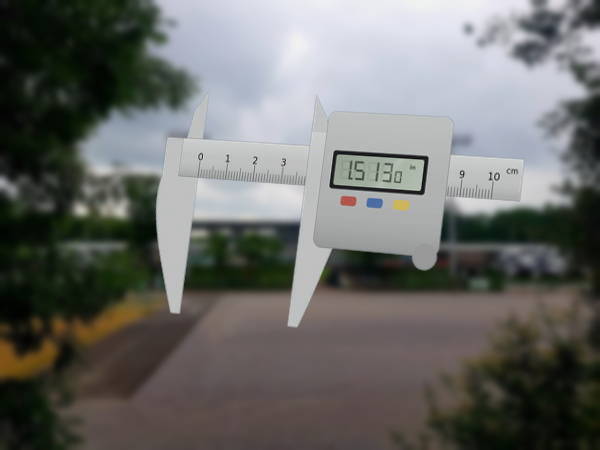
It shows **1.5130** in
